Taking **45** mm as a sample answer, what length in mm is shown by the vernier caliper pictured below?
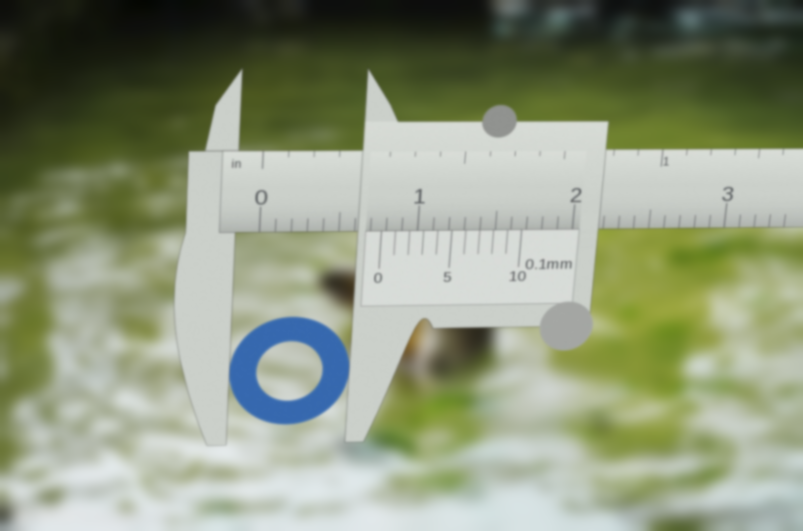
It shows **7.7** mm
